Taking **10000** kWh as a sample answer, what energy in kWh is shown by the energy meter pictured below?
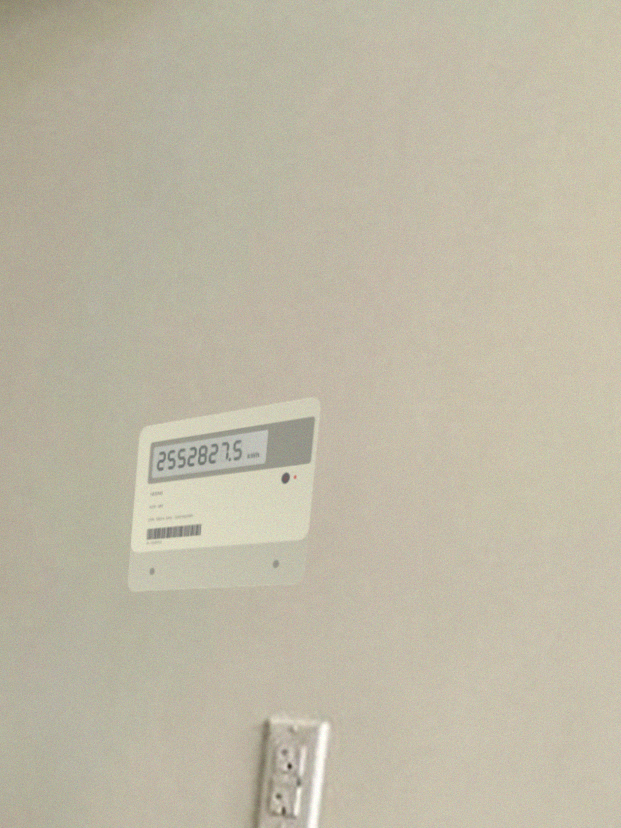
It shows **2552827.5** kWh
